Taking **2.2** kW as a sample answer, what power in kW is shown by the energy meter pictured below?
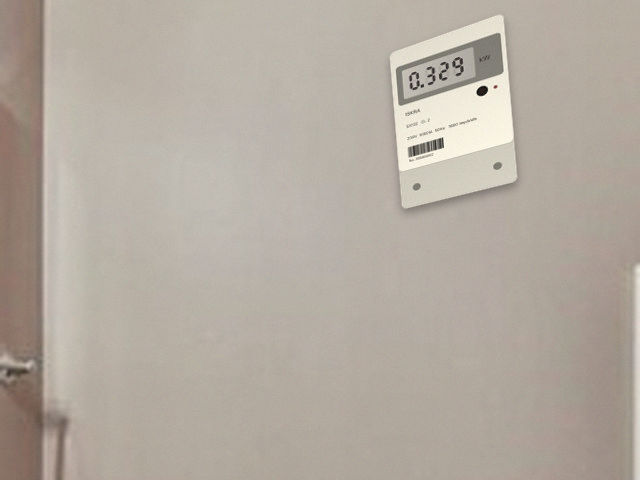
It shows **0.329** kW
